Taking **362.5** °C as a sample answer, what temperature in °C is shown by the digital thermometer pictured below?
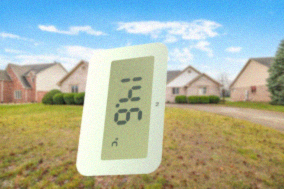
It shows **14.6** °C
